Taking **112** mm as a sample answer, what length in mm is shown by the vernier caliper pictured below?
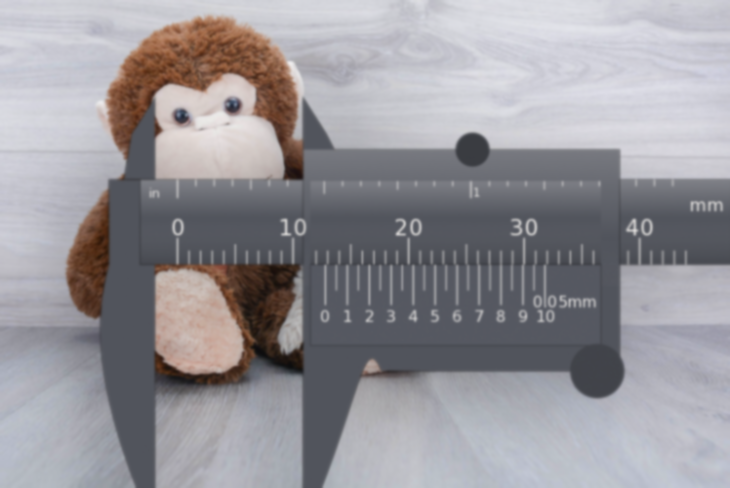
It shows **12.8** mm
